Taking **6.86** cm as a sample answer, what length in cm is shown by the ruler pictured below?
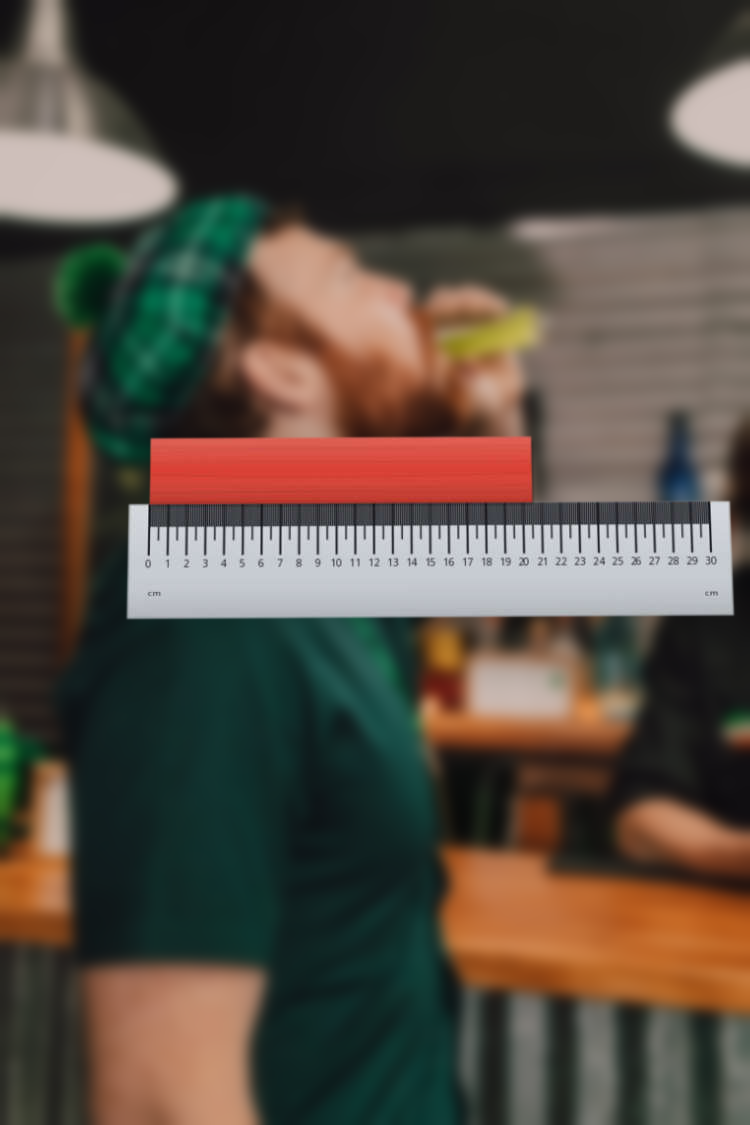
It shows **20.5** cm
